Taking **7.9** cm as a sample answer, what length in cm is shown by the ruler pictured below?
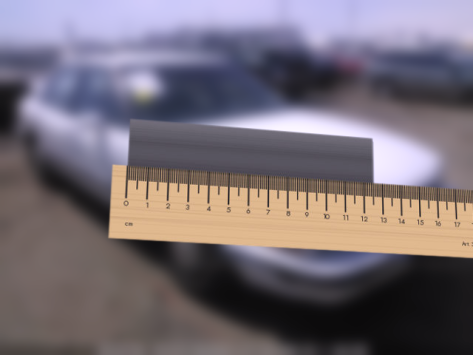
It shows **12.5** cm
